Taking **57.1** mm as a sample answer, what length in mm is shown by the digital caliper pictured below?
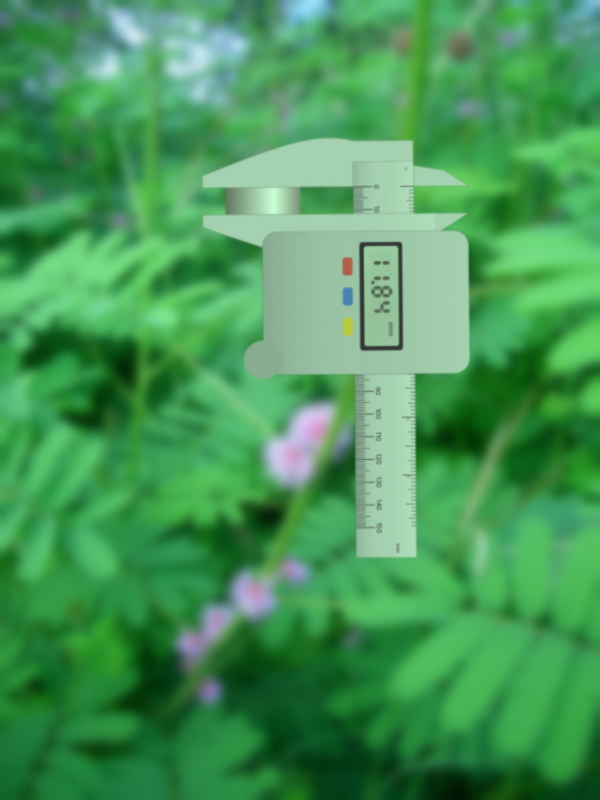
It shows **11.84** mm
